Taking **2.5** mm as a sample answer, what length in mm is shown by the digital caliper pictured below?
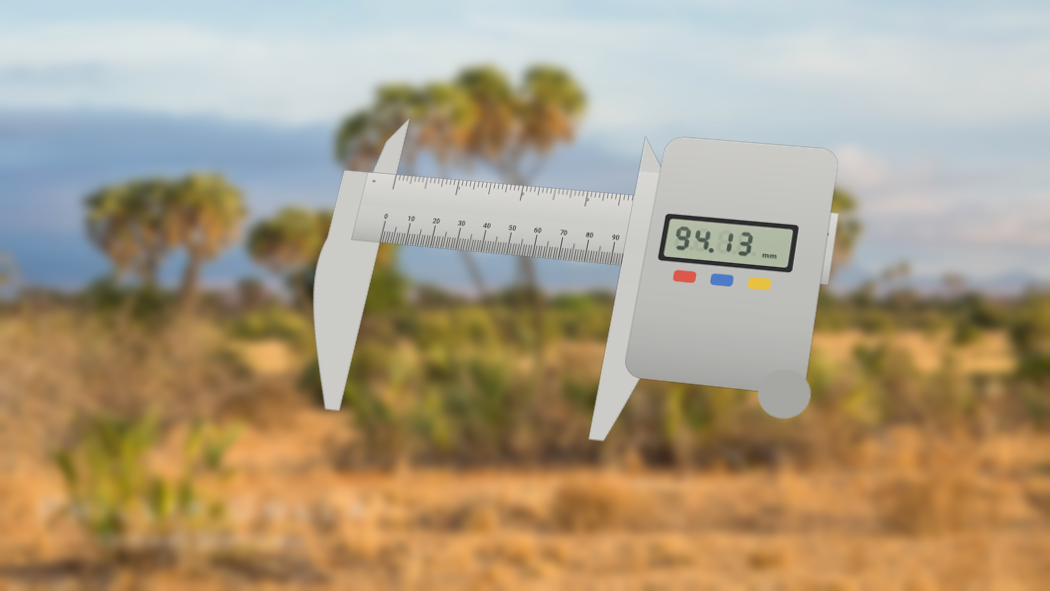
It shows **94.13** mm
